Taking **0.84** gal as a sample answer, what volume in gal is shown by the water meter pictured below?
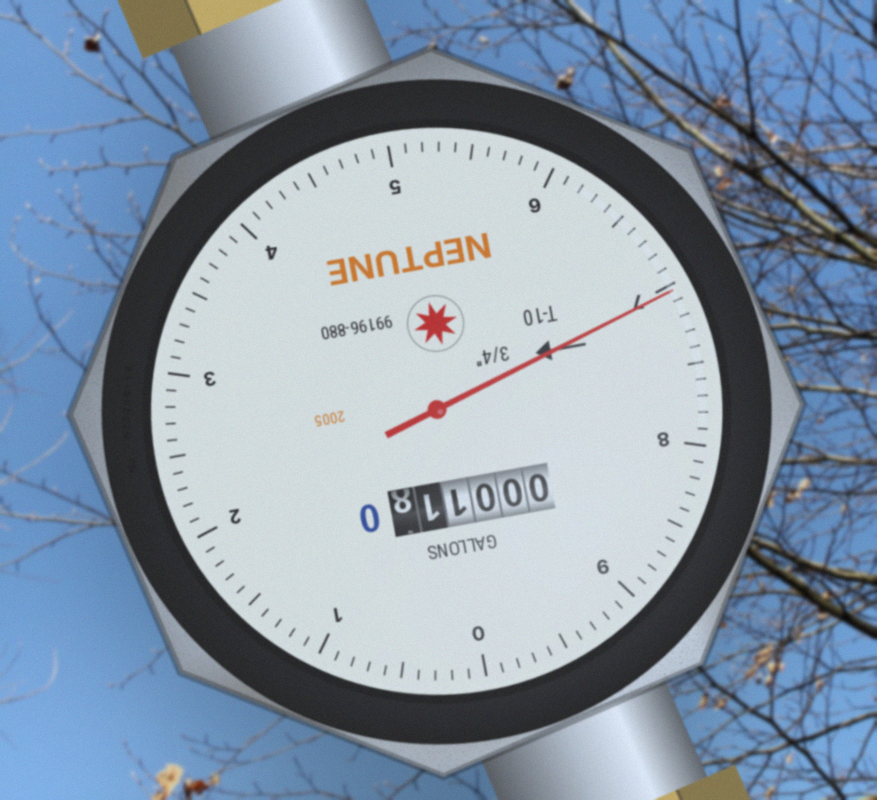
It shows **1177.0** gal
